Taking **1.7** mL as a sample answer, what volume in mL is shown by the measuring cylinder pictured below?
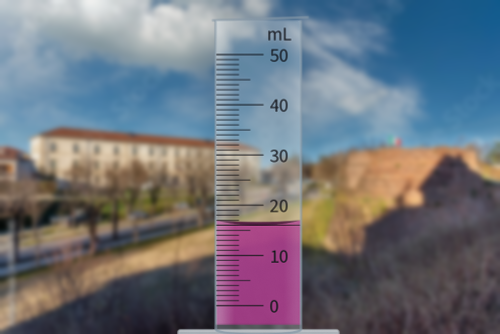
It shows **16** mL
